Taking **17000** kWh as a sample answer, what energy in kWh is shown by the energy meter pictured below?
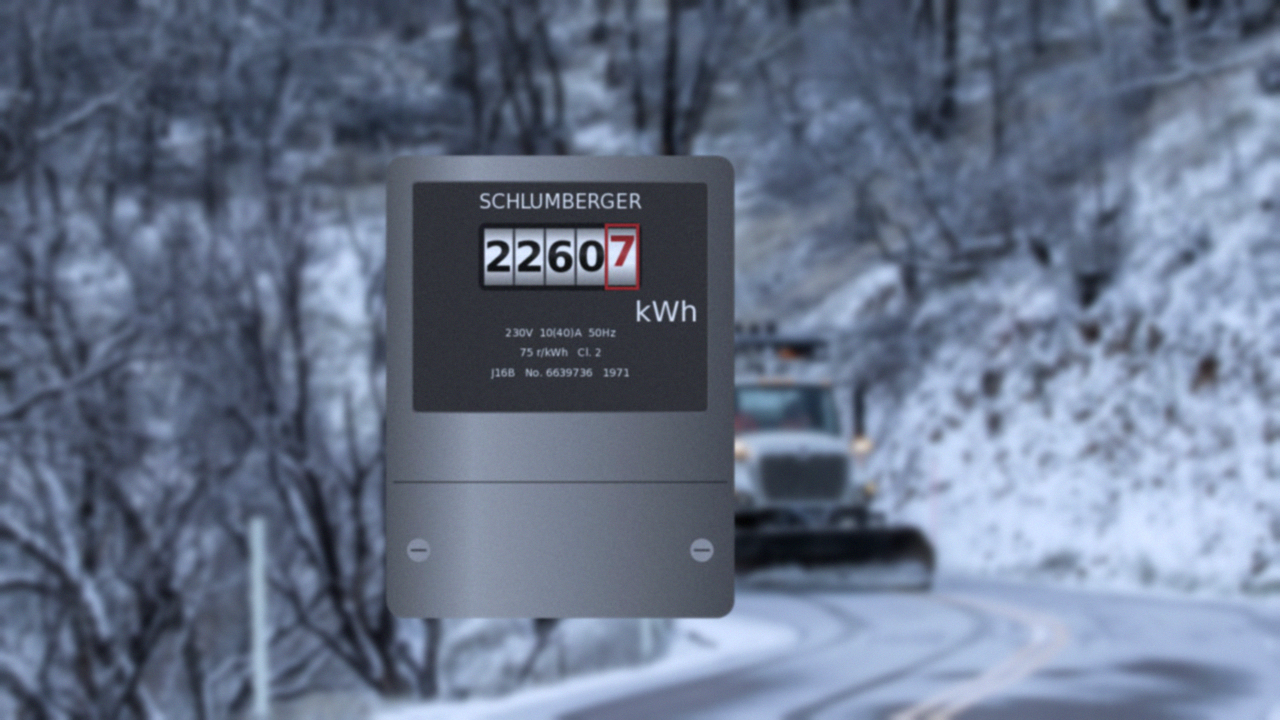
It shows **2260.7** kWh
